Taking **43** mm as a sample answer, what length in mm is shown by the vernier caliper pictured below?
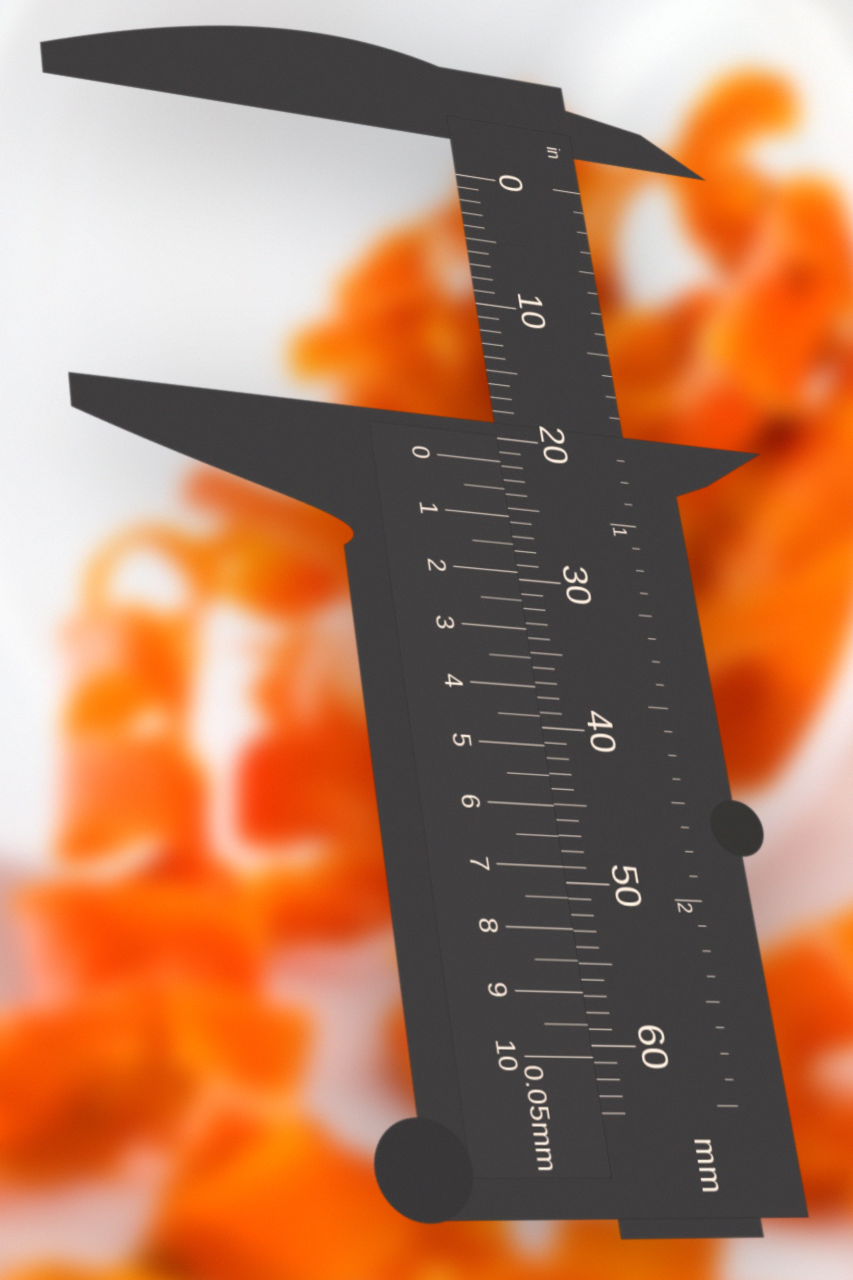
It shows **21.7** mm
